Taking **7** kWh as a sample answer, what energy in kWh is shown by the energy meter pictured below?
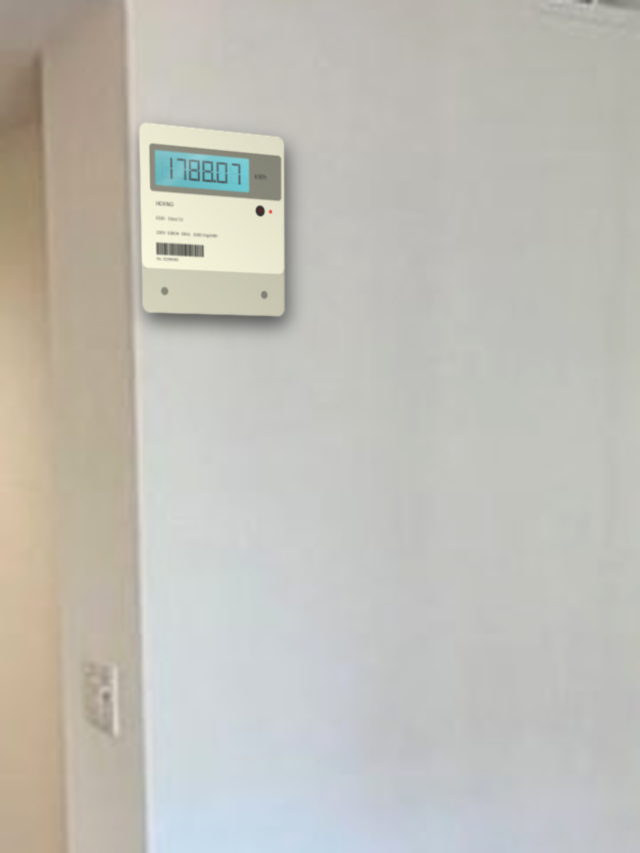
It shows **1788.07** kWh
